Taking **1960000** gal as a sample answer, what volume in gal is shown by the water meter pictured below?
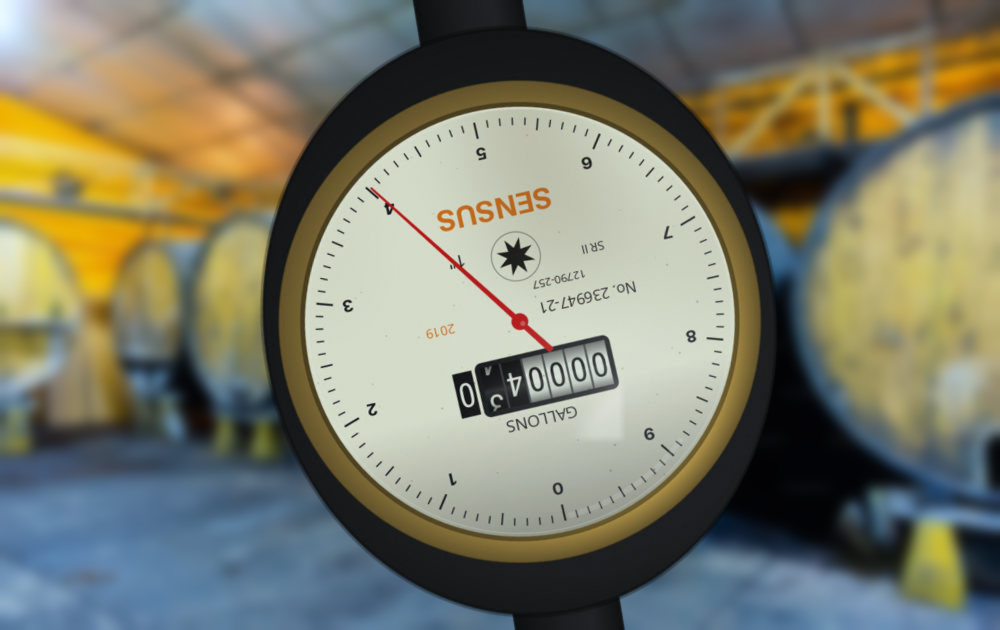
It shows **434.0** gal
